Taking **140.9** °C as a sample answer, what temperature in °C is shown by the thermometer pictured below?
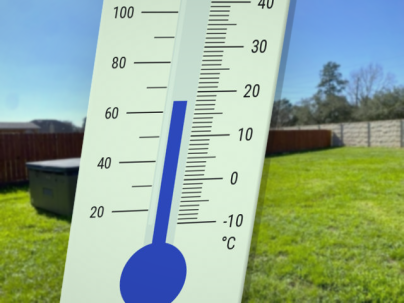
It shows **18** °C
